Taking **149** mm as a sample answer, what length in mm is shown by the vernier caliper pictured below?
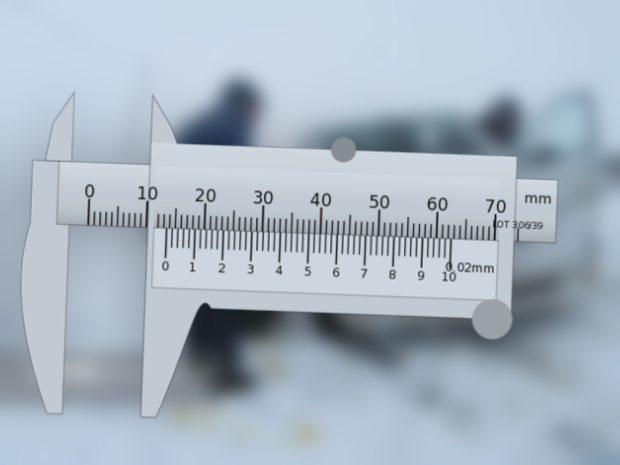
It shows **13.5** mm
